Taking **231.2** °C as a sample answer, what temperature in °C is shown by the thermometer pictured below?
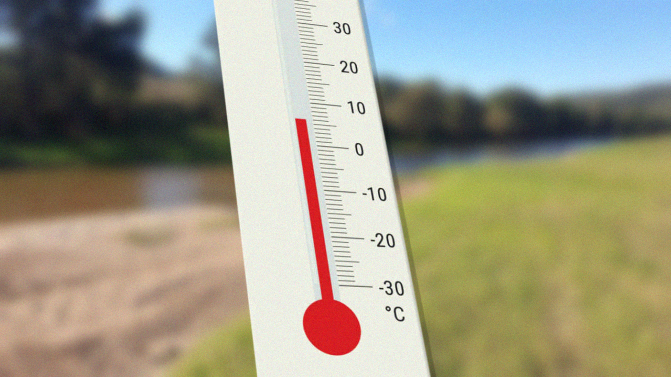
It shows **6** °C
